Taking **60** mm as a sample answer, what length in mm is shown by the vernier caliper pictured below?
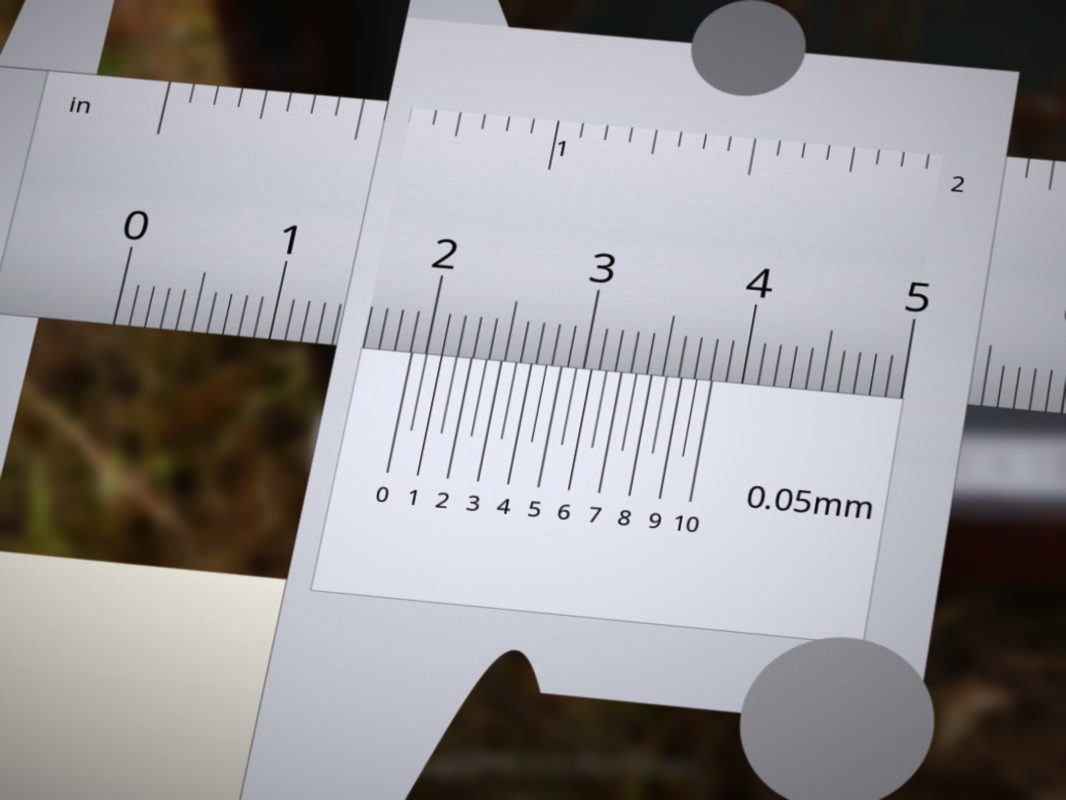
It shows **19.1** mm
